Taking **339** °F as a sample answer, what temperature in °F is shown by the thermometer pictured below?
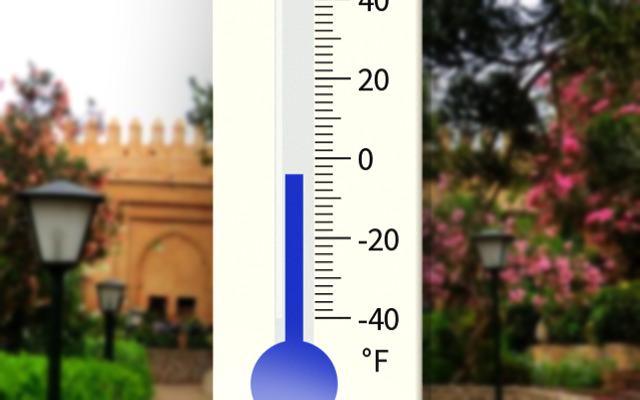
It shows **-4** °F
